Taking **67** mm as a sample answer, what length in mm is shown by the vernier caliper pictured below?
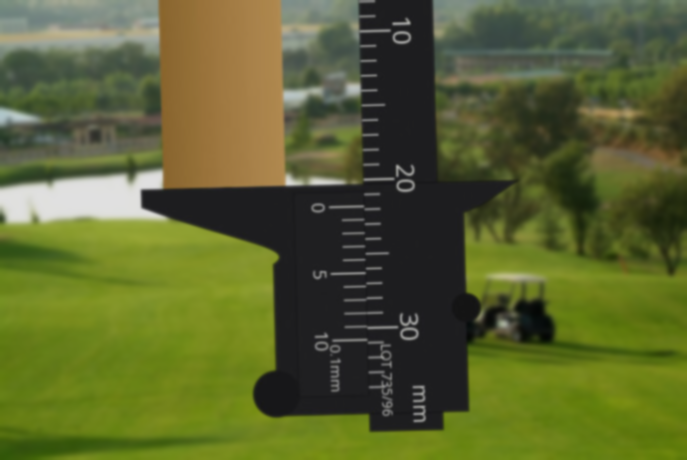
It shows **21.8** mm
